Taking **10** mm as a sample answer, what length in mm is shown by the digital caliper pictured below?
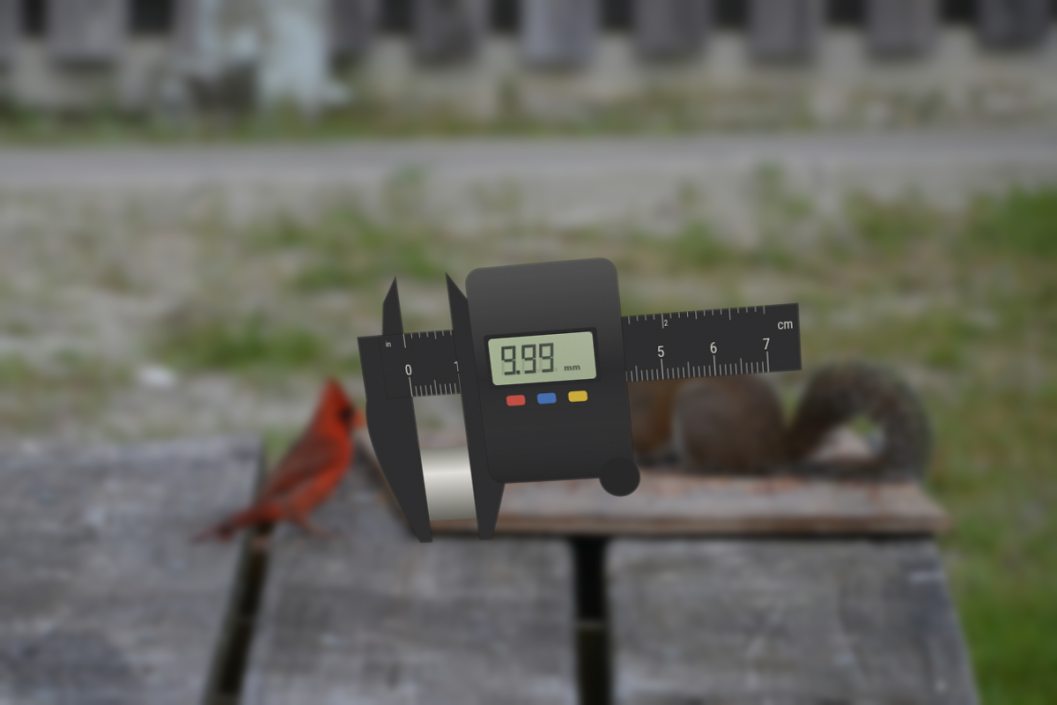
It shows **9.99** mm
